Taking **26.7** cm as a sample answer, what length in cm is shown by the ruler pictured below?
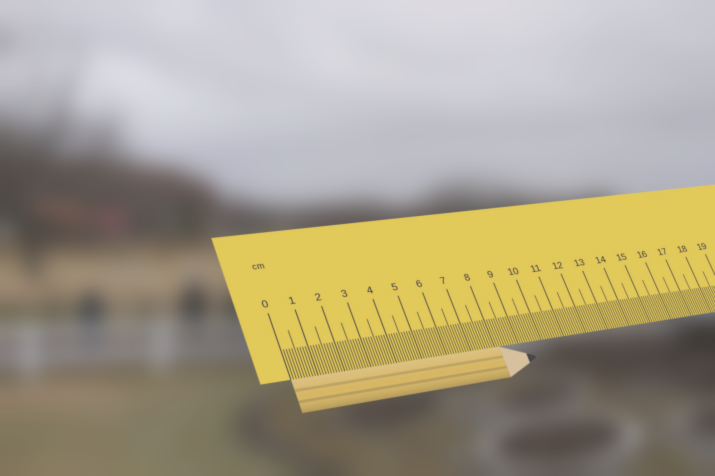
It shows **9.5** cm
